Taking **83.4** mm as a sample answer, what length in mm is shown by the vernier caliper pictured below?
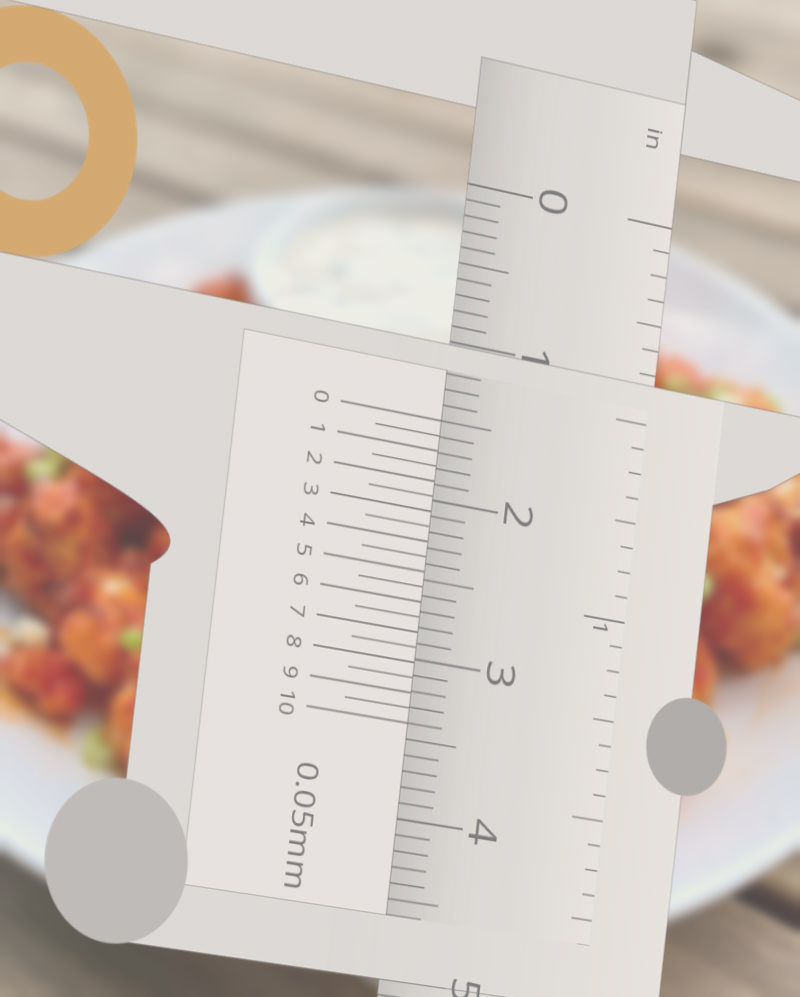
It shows **15.0** mm
